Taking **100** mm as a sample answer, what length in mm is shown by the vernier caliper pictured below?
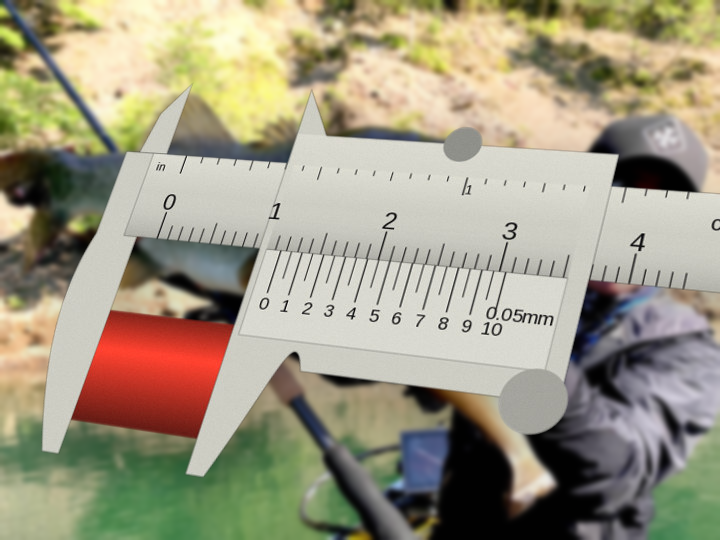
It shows **11.5** mm
